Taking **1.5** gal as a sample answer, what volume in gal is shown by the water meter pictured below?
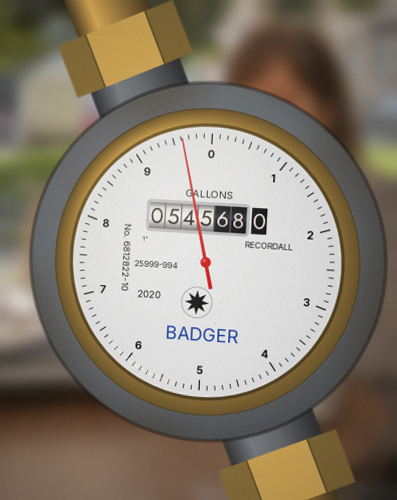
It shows **545679.6** gal
